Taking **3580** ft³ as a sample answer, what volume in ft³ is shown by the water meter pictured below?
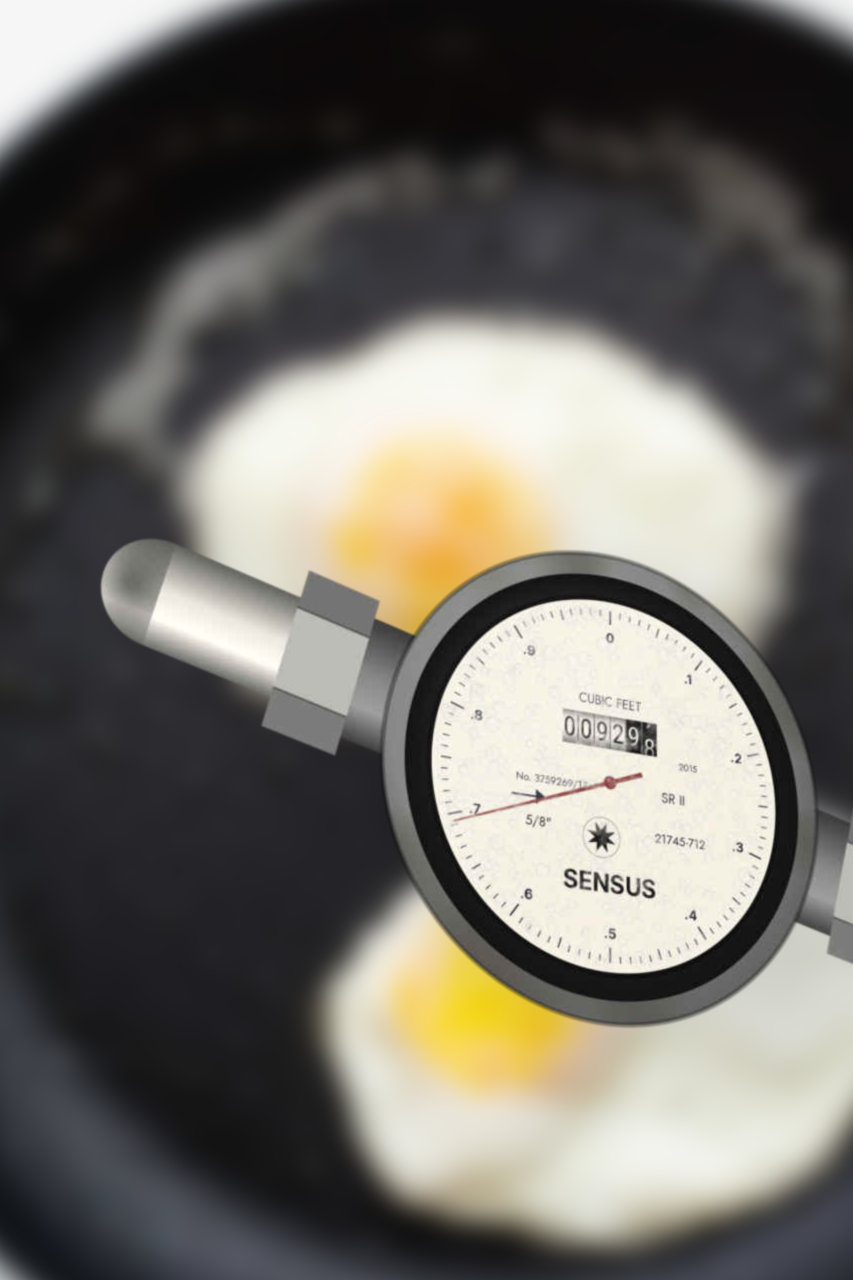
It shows **9297.69** ft³
